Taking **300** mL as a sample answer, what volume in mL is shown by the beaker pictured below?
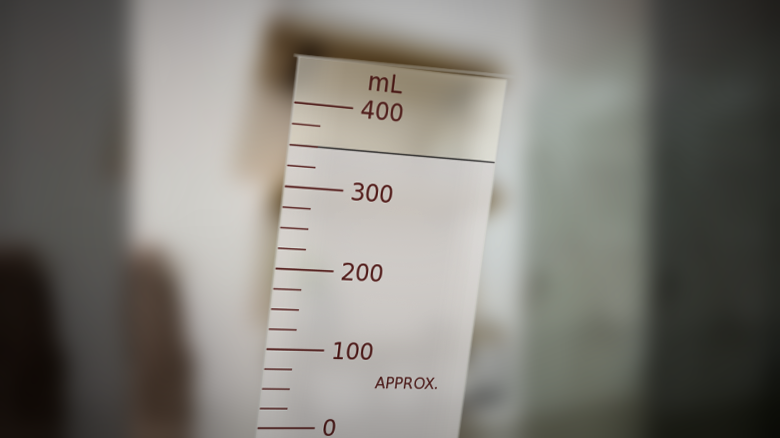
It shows **350** mL
